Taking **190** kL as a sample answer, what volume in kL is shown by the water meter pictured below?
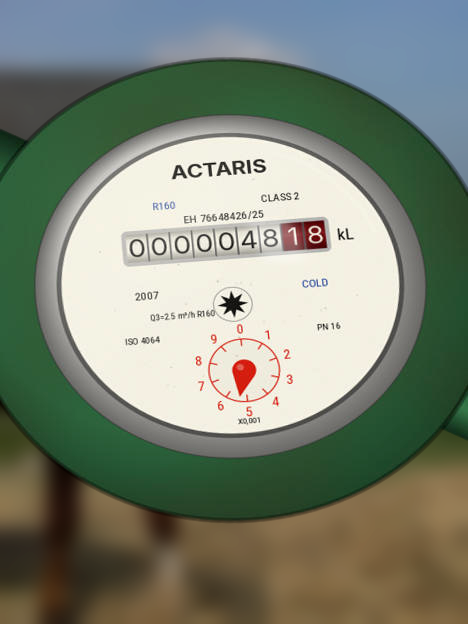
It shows **48.185** kL
